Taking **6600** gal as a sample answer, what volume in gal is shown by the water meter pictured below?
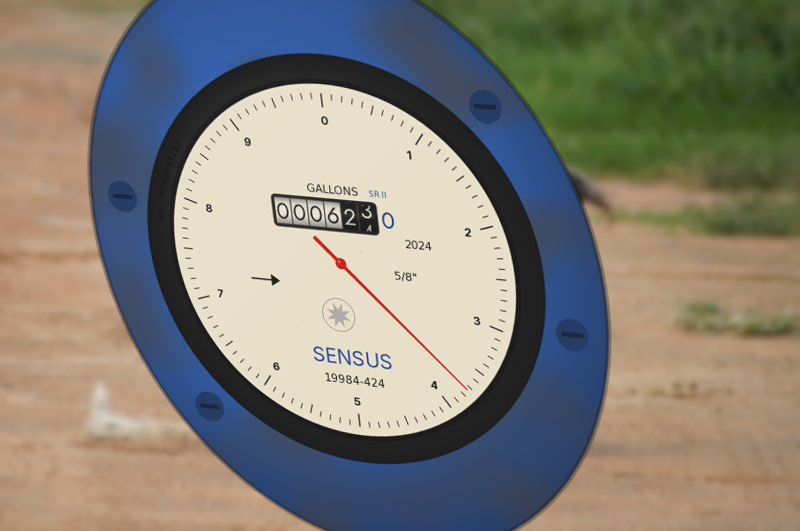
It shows **6233.7** gal
